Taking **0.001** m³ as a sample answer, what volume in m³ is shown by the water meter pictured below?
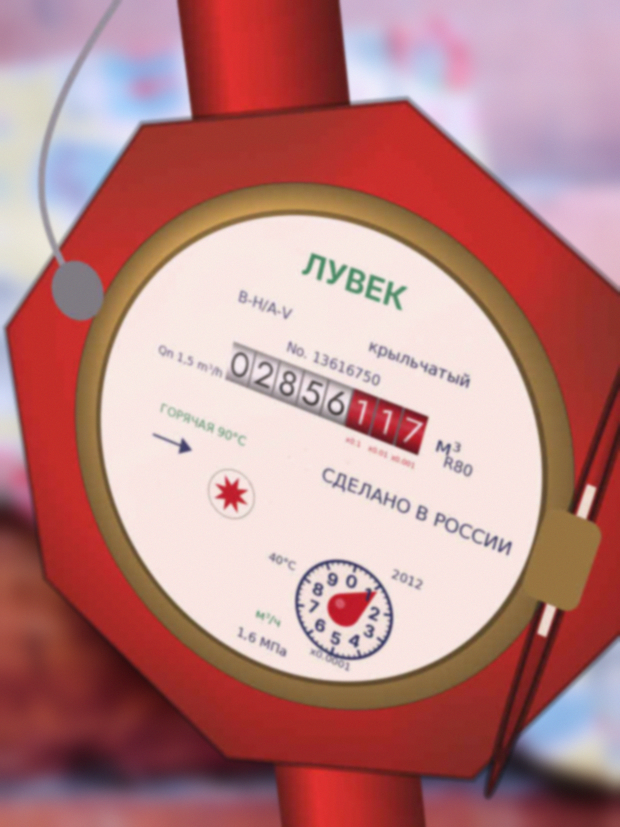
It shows **2856.1171** m³
